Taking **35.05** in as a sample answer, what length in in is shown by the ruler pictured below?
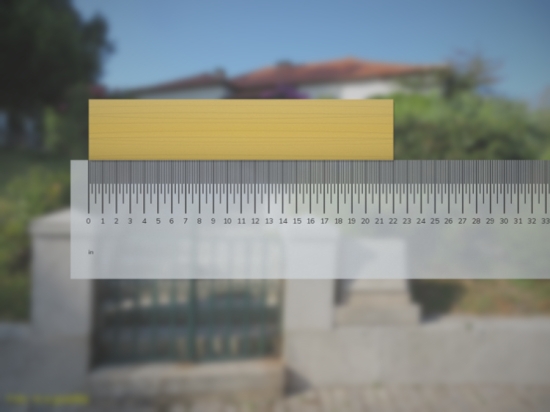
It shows **22** in
